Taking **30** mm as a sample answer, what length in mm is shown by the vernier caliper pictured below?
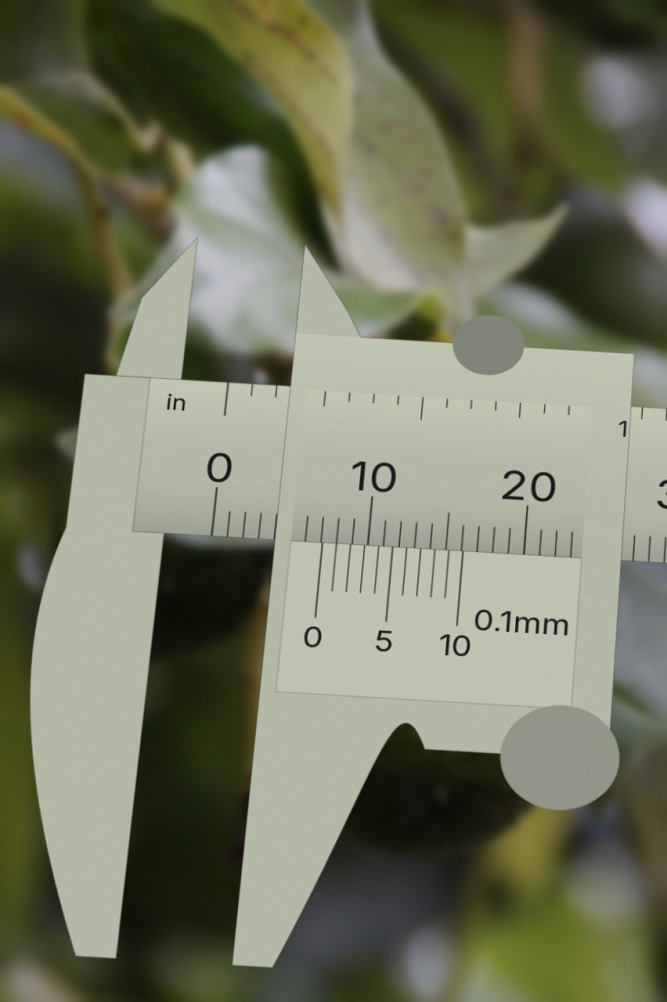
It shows **7.1** mm
